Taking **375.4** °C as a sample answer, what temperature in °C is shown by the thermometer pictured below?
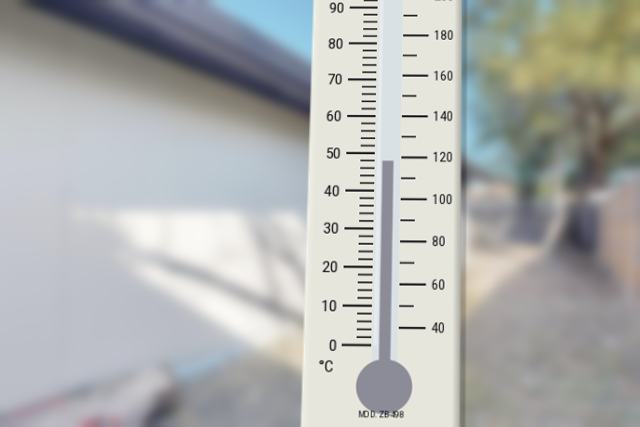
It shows **48** °C
